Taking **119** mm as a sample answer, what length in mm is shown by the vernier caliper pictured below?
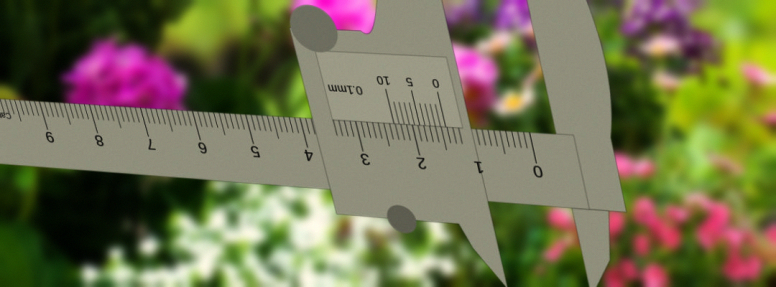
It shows **14.2** mm
